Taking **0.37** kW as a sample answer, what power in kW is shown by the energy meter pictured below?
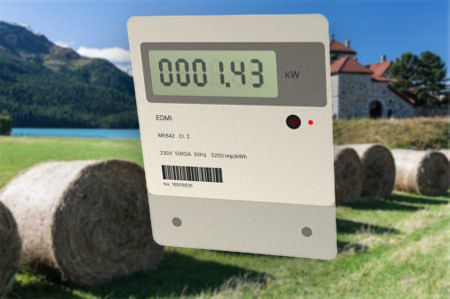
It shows **1.43** kW
